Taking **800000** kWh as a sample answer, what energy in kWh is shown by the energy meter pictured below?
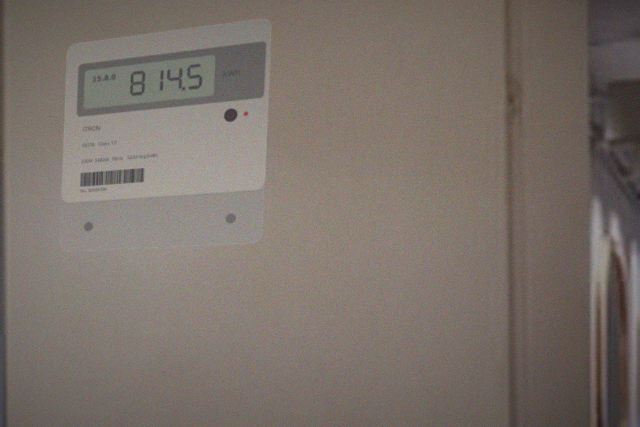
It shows **814.5** kWh
